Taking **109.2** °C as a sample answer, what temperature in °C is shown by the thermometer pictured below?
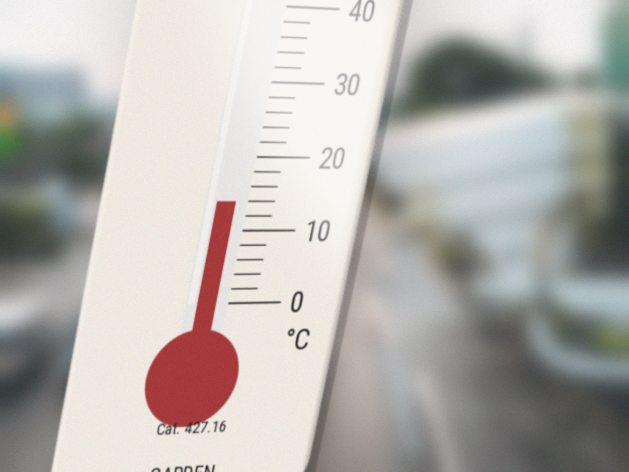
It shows **14** °C
